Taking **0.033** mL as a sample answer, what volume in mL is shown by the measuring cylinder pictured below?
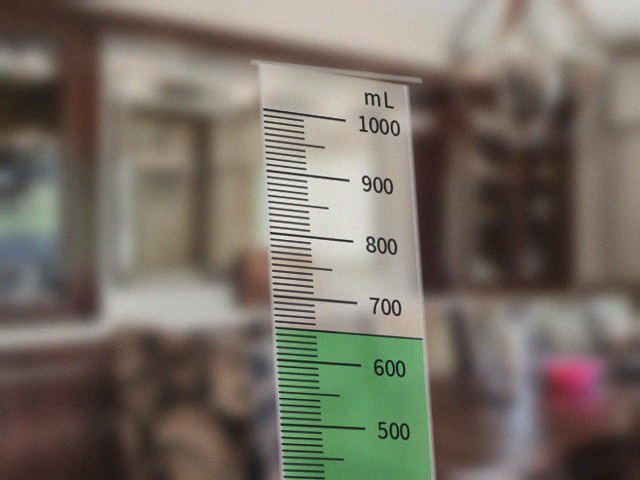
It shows **650** mL
